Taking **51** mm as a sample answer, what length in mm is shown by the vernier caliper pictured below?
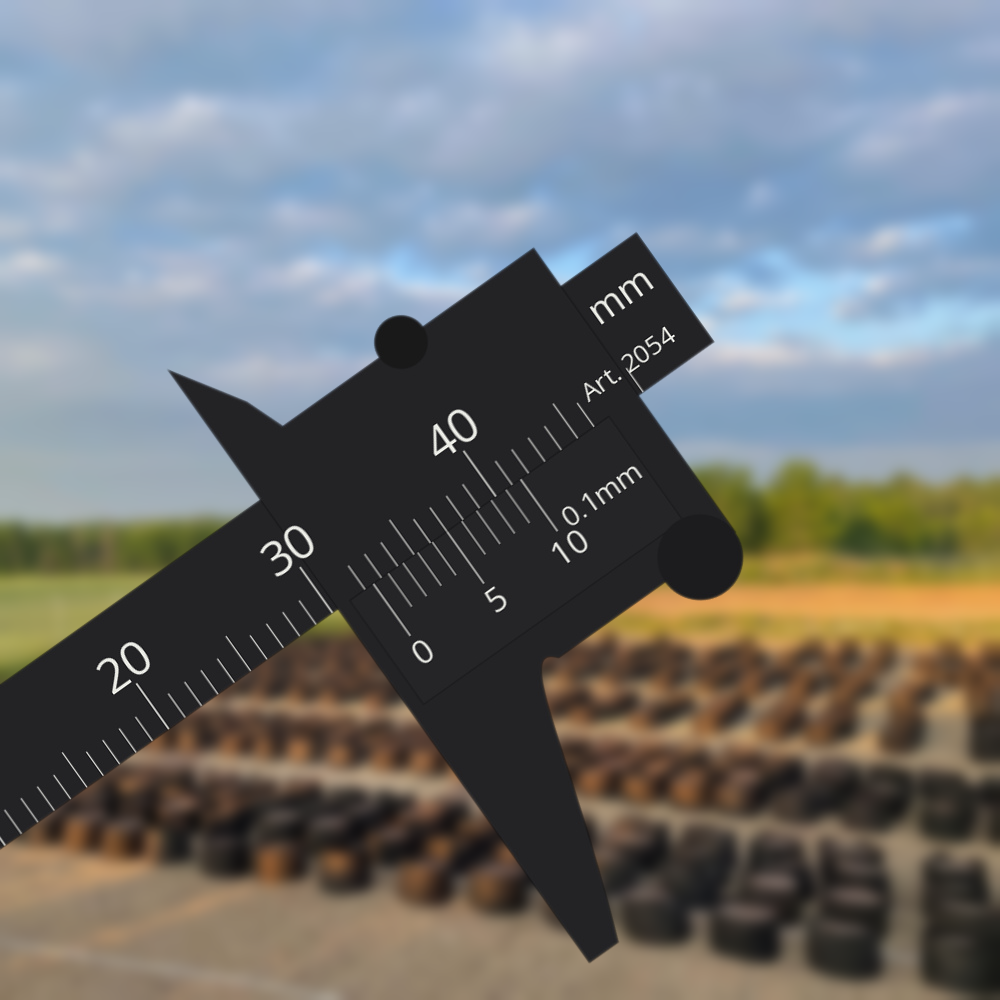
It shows **32.5** mm
